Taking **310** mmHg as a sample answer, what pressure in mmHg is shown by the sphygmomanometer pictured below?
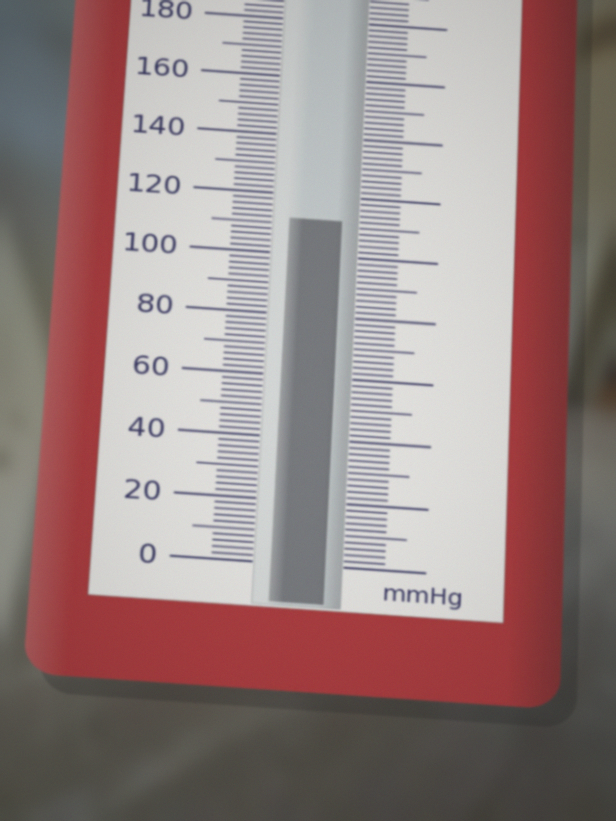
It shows **112** mmHg
